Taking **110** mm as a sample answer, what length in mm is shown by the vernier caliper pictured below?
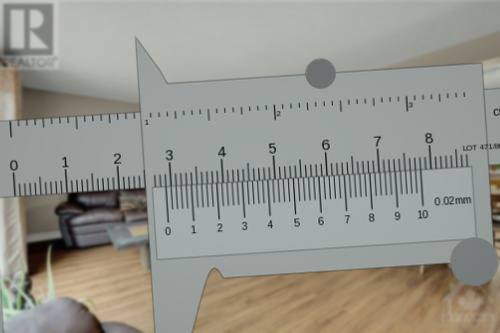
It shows **29.0** mm
